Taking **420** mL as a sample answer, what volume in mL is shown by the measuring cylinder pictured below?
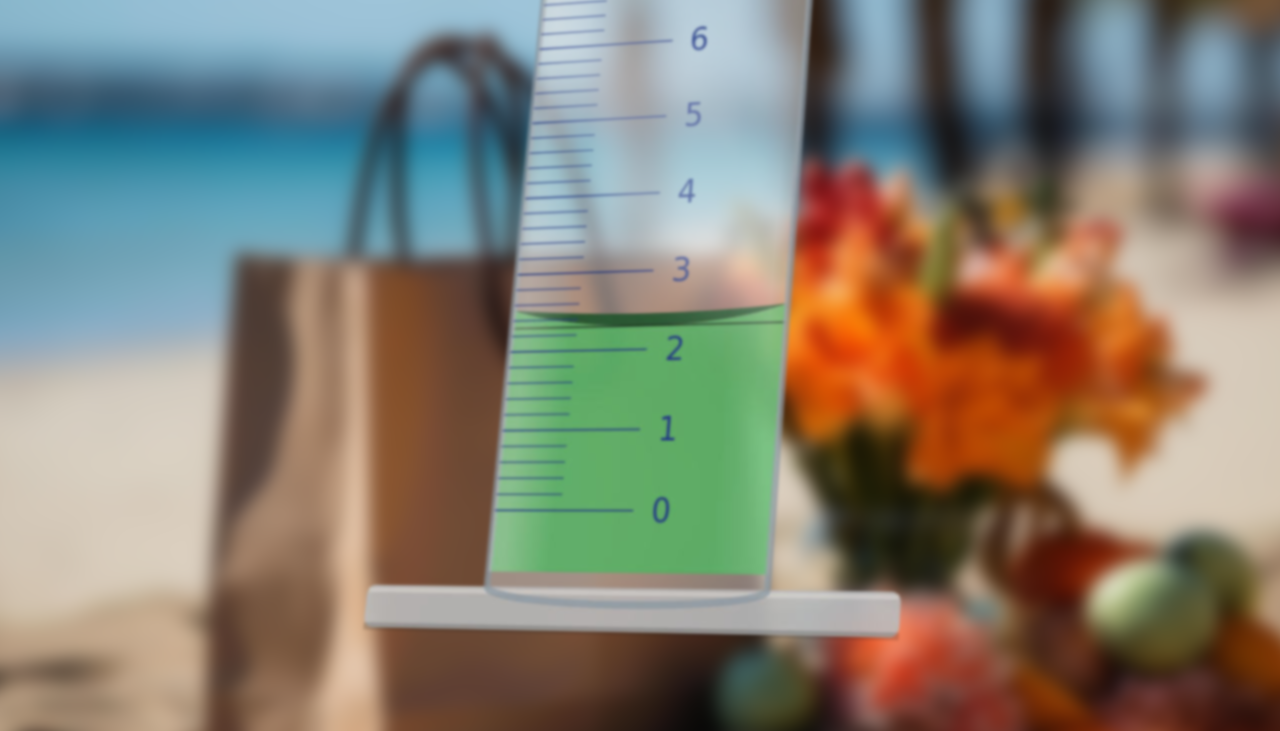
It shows **2.3** mL
